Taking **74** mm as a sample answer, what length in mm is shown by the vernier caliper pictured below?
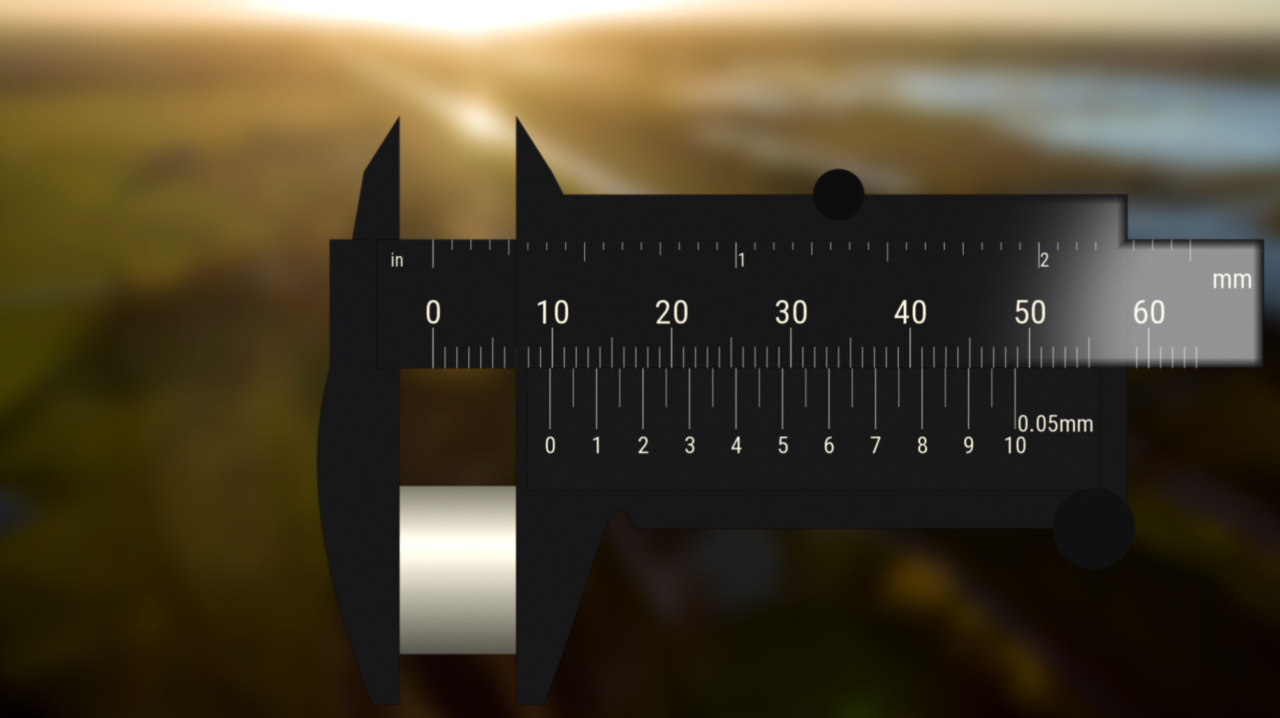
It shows **9.8** mm
